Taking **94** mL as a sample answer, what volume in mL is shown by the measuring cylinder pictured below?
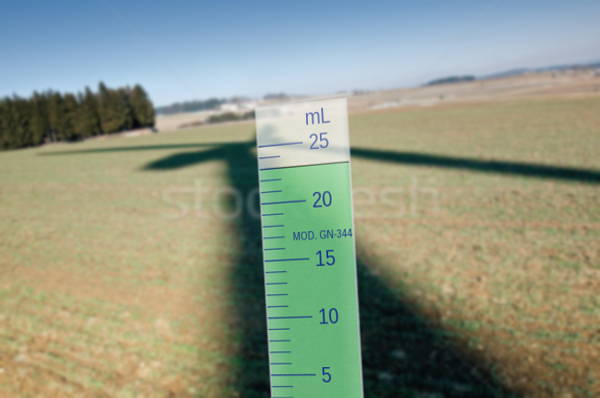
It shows **23** mL
